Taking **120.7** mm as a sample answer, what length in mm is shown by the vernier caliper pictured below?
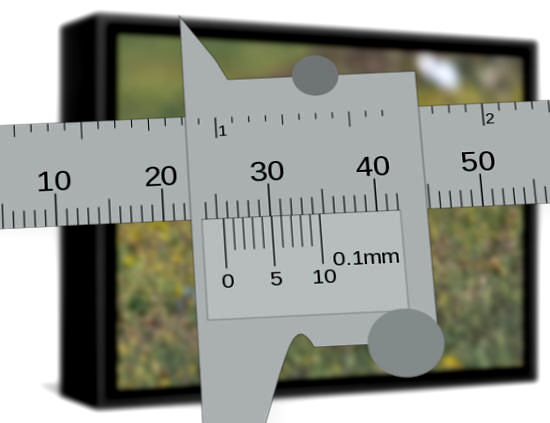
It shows **25.6** mm
